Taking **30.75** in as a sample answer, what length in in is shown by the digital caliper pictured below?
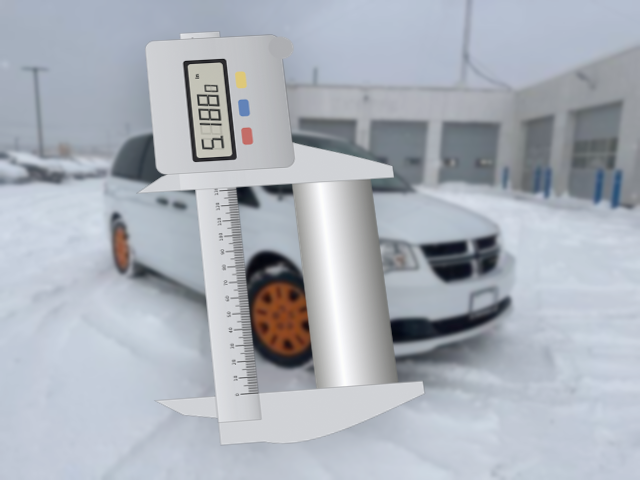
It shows **5.1880** in
